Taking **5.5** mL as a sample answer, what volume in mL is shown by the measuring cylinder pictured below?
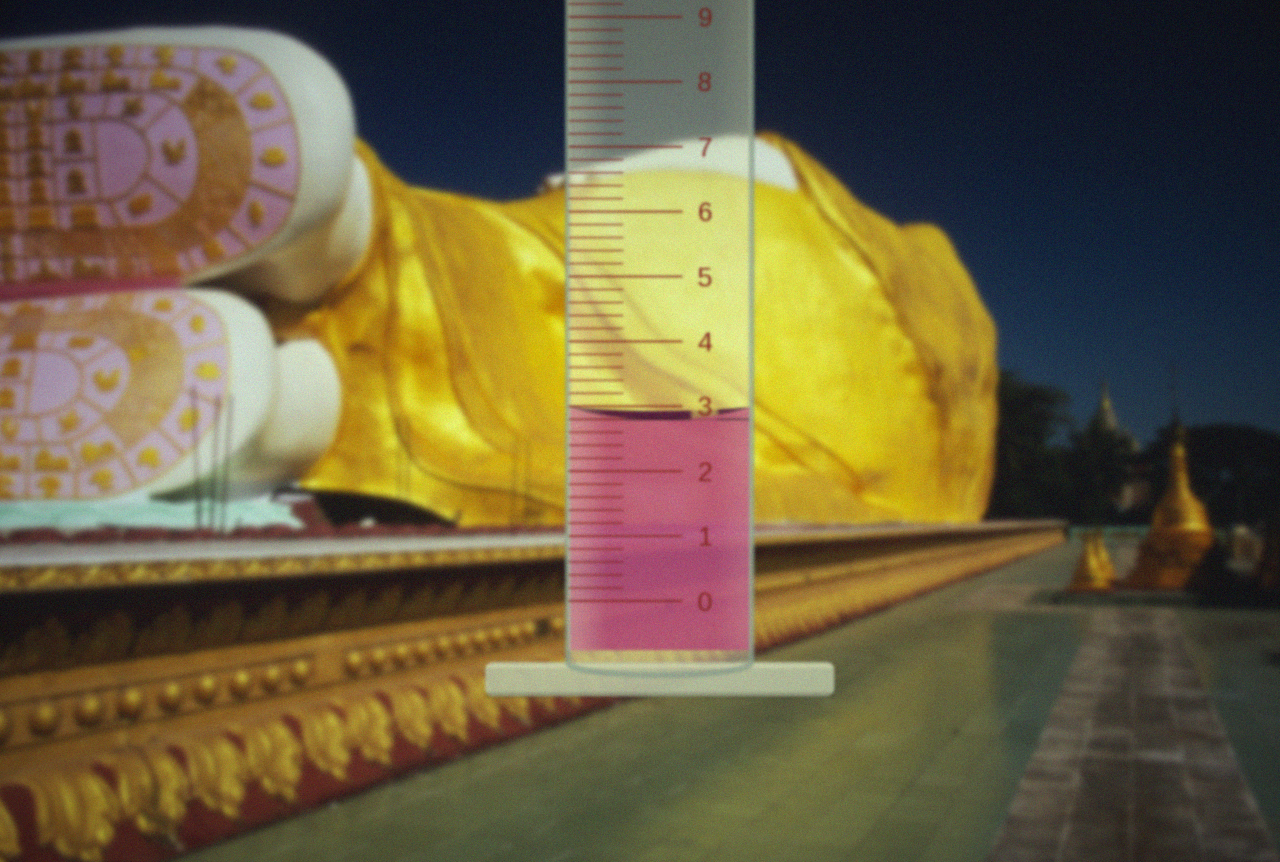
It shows **2.8** mL
